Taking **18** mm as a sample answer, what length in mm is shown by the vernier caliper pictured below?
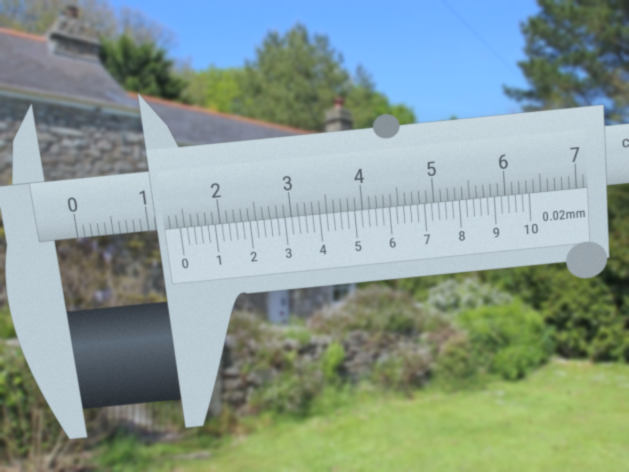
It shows **14.4** mm
